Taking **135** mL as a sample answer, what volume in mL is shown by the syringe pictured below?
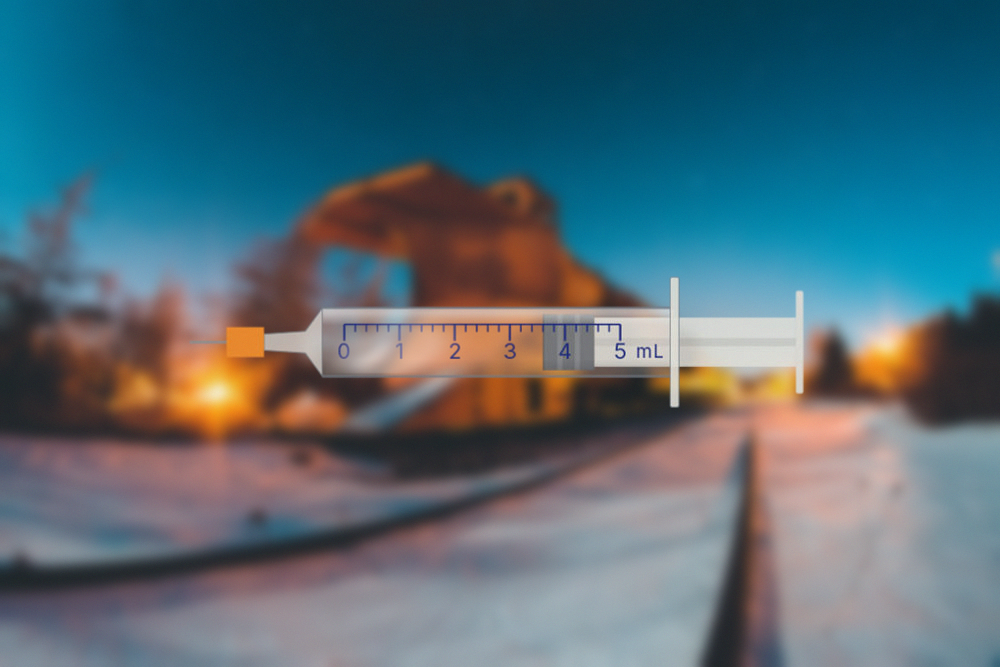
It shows **3.6** mL
